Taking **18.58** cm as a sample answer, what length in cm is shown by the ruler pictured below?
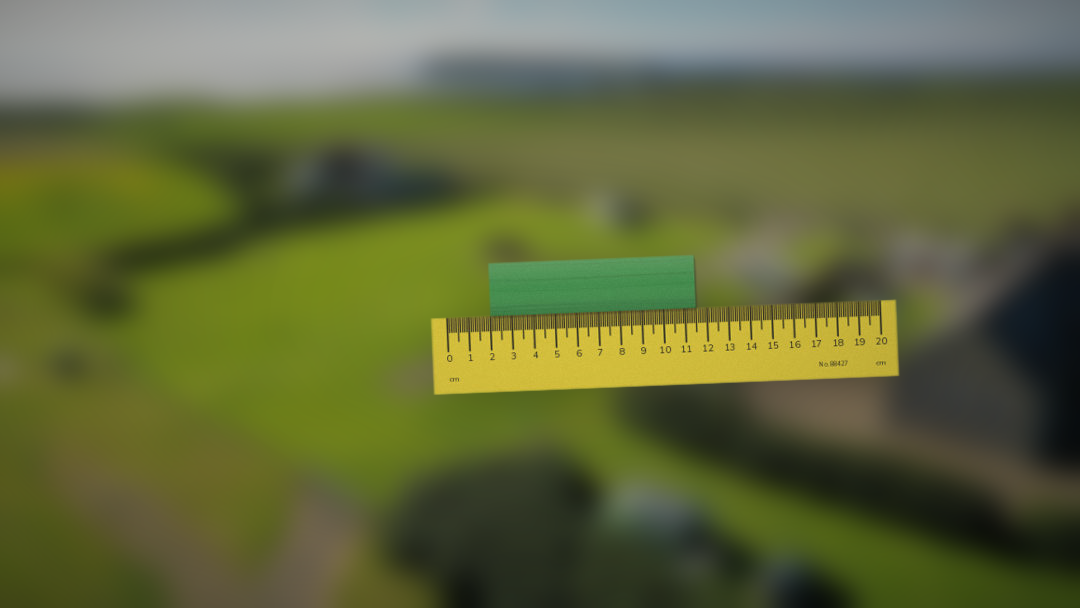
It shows **9.5** cm
